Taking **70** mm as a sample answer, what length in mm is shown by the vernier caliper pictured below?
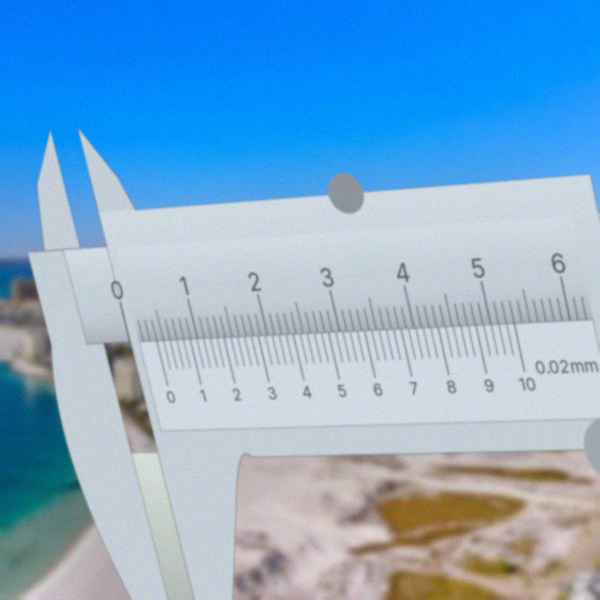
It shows **4.0** mm
